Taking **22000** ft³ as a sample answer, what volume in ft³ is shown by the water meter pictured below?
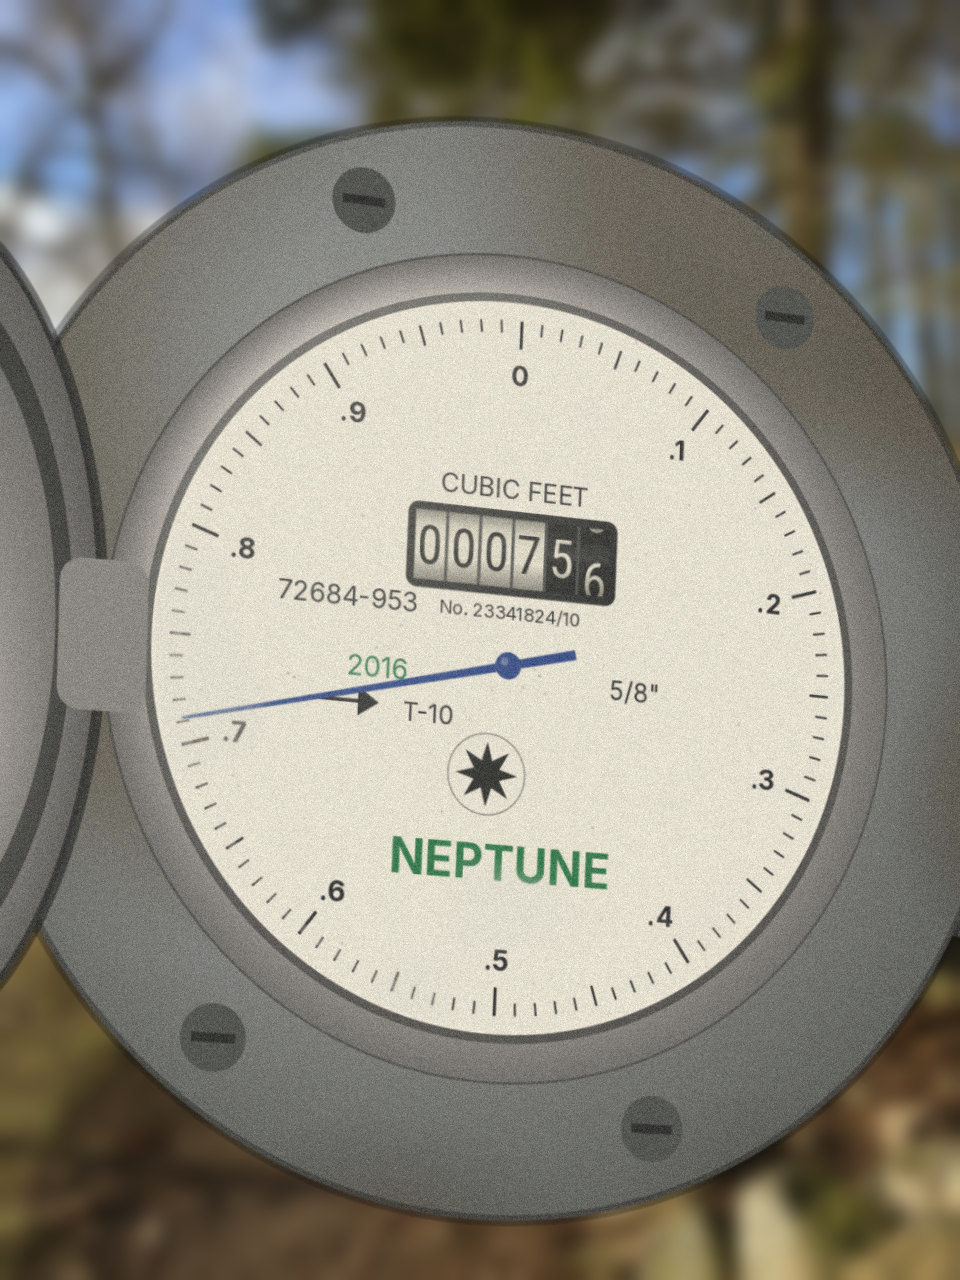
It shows **755.71** ft³
